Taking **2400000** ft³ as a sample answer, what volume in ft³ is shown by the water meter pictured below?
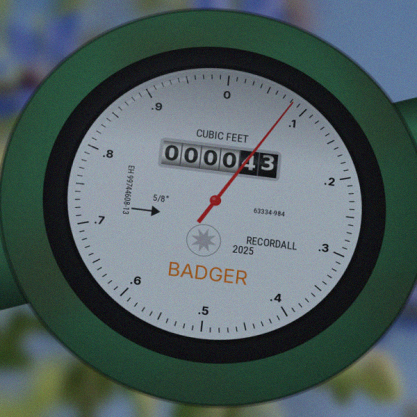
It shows **43.08** ft³
